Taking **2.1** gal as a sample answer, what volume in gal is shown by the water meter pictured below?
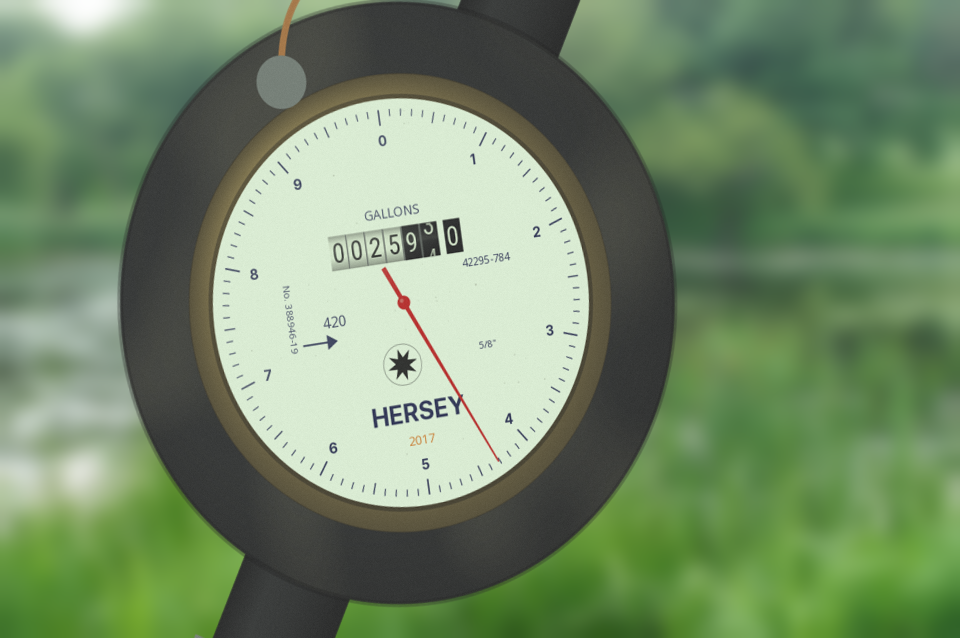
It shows **25934.3** gal
